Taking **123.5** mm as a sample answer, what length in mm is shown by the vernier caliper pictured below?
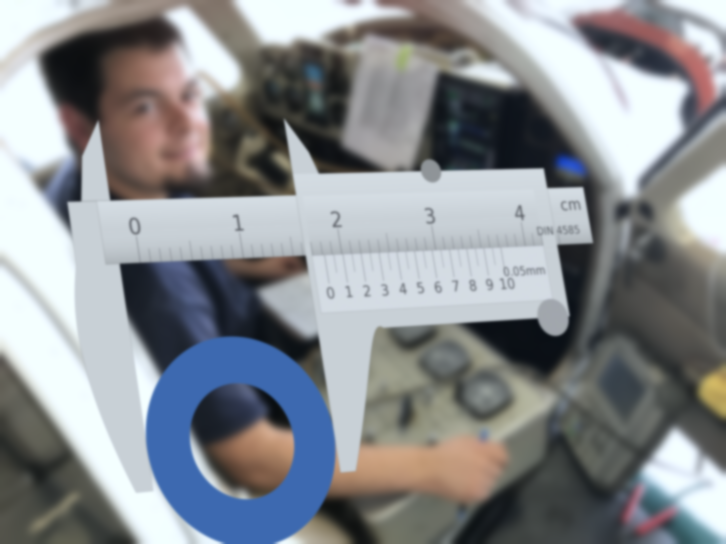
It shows **18.2** mm
